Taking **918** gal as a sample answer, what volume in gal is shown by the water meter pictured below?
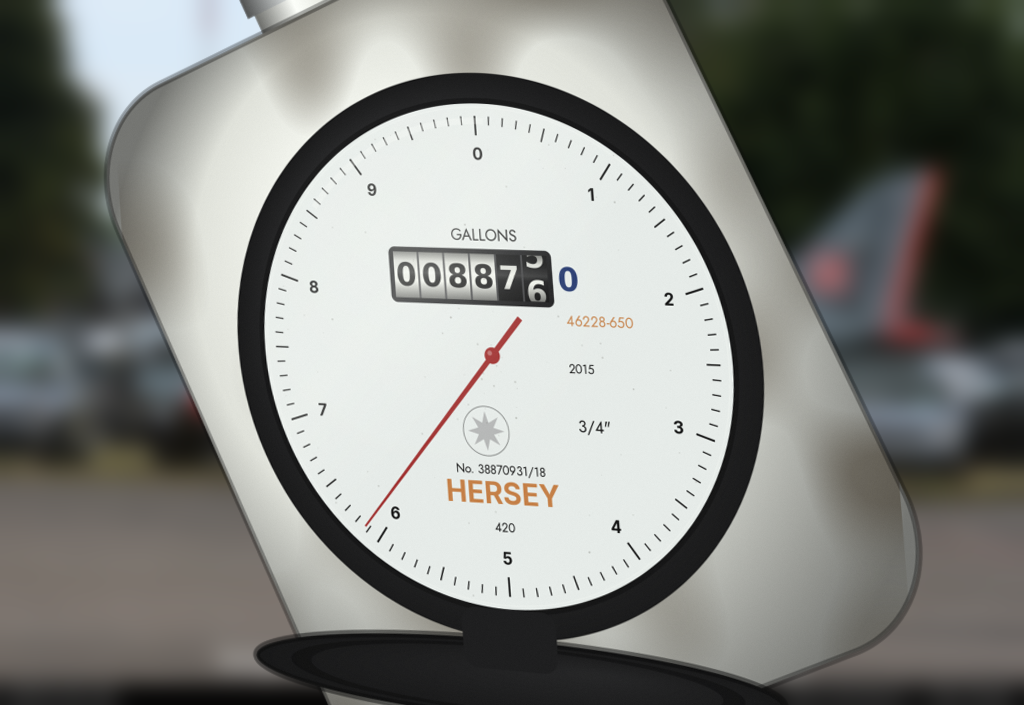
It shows **88756.1** gal
